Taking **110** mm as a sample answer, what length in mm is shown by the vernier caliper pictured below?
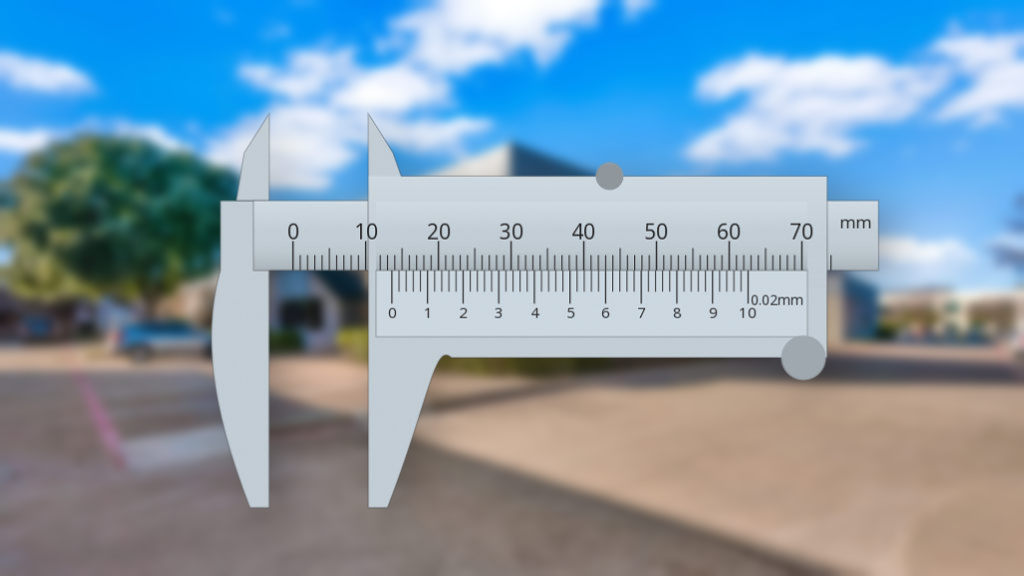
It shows **13.6** mm
